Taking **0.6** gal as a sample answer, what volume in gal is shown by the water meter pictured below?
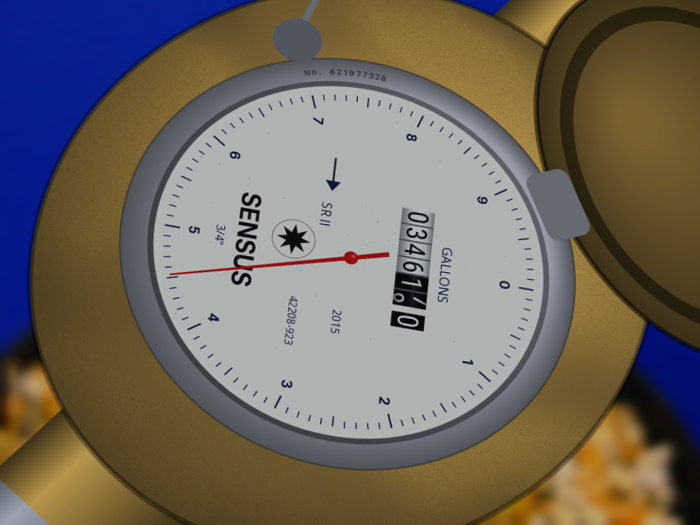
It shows **346174.5** gal
